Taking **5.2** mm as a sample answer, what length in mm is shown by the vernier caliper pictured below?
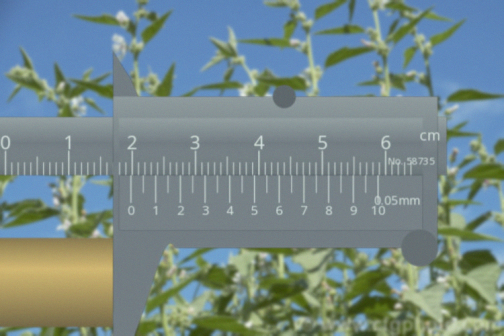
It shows **19.8** mm
